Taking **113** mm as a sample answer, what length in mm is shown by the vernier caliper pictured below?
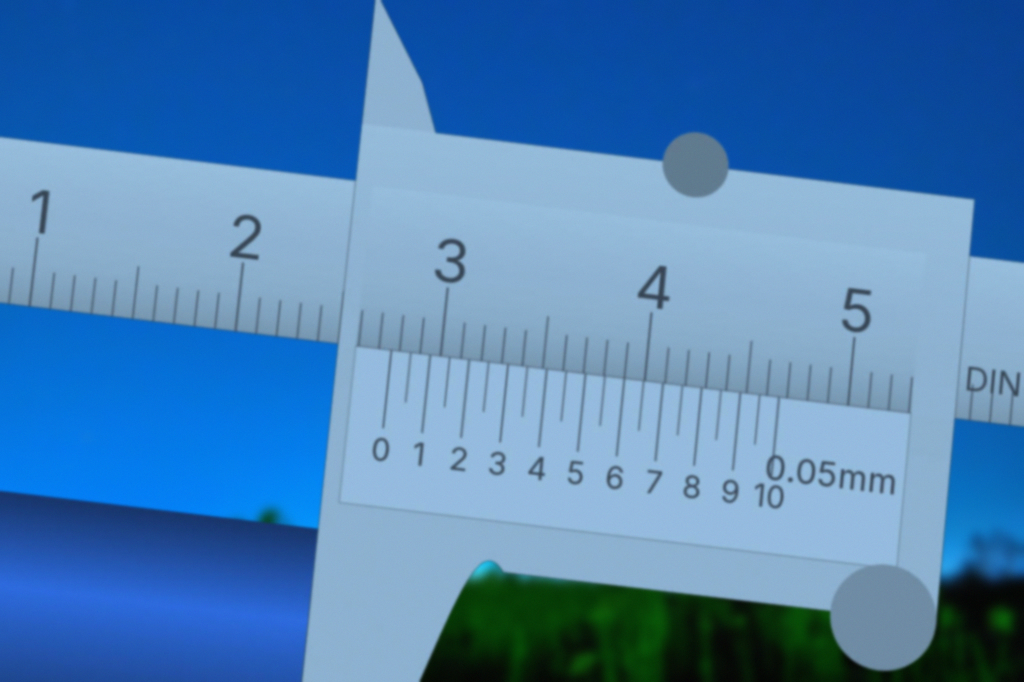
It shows **27.6** mm
